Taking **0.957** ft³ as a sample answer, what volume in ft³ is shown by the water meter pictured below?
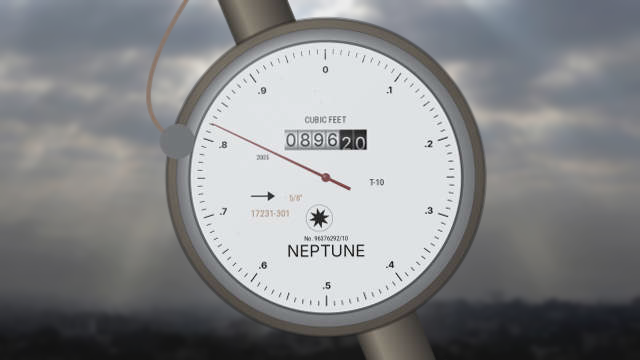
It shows **89619.82** ft³
